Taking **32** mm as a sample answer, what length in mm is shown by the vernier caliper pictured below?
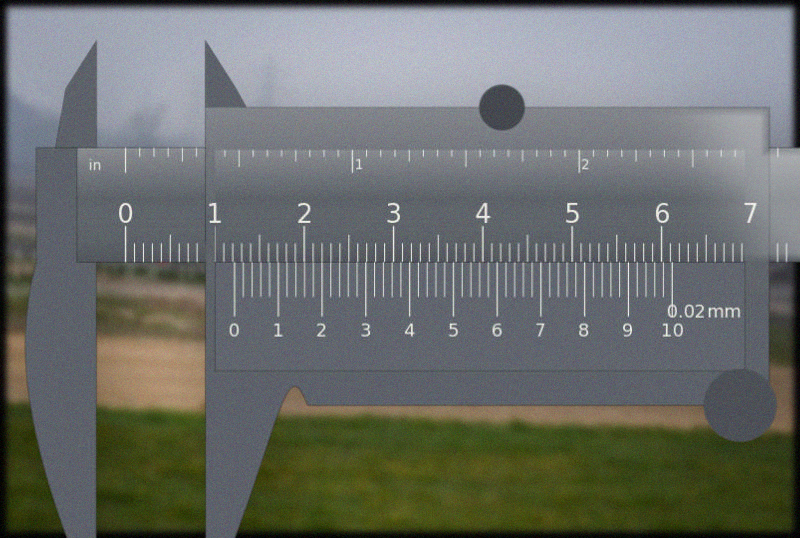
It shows **12.2** mm
